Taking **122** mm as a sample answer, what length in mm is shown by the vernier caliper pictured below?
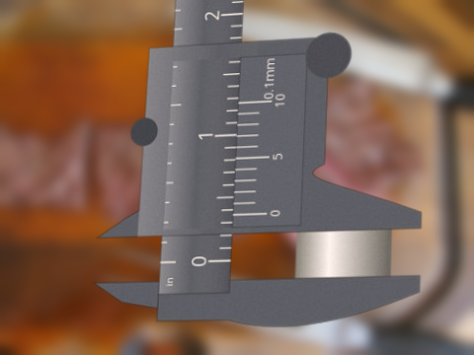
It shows **3.6** mm
